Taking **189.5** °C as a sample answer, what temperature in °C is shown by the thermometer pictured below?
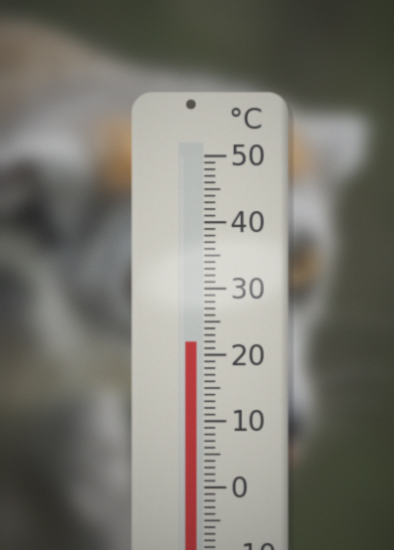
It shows **22** °C
